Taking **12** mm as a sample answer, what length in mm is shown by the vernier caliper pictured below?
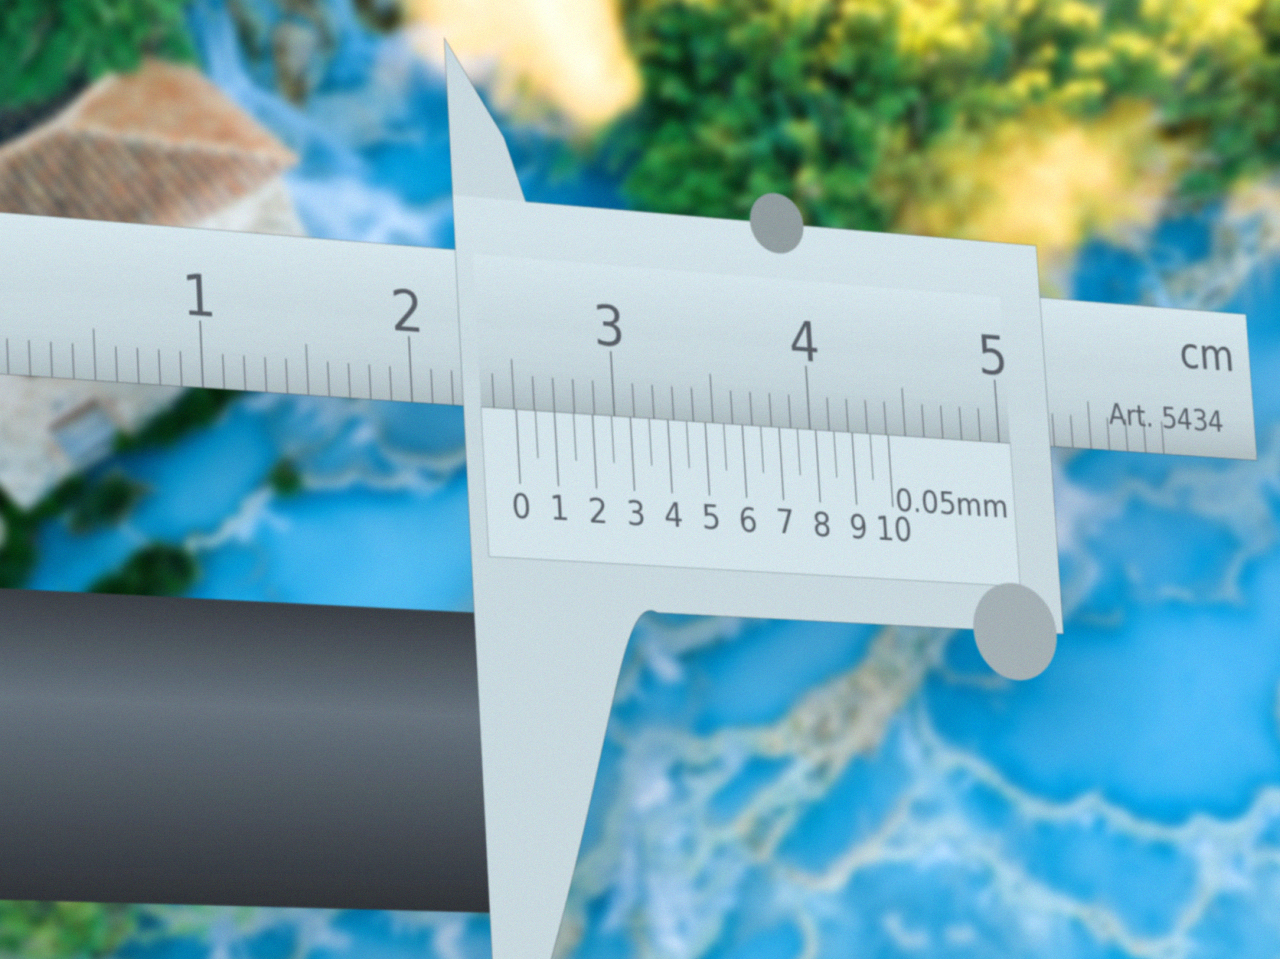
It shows **25.1** mm
